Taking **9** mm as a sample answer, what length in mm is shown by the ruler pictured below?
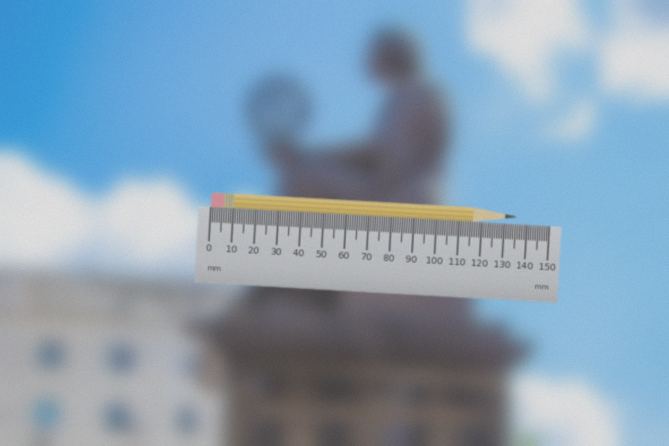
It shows **135** mm
